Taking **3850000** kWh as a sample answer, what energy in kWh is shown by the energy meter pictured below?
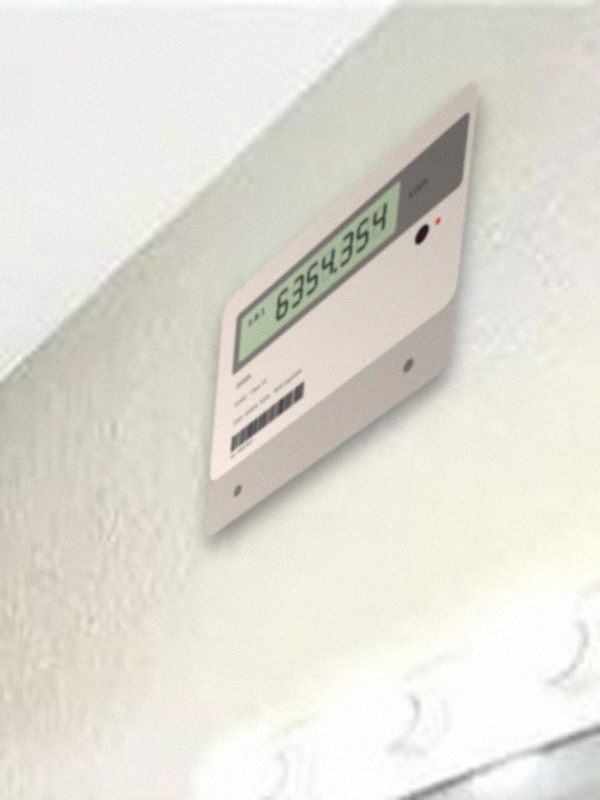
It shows **6354.354** kWh
